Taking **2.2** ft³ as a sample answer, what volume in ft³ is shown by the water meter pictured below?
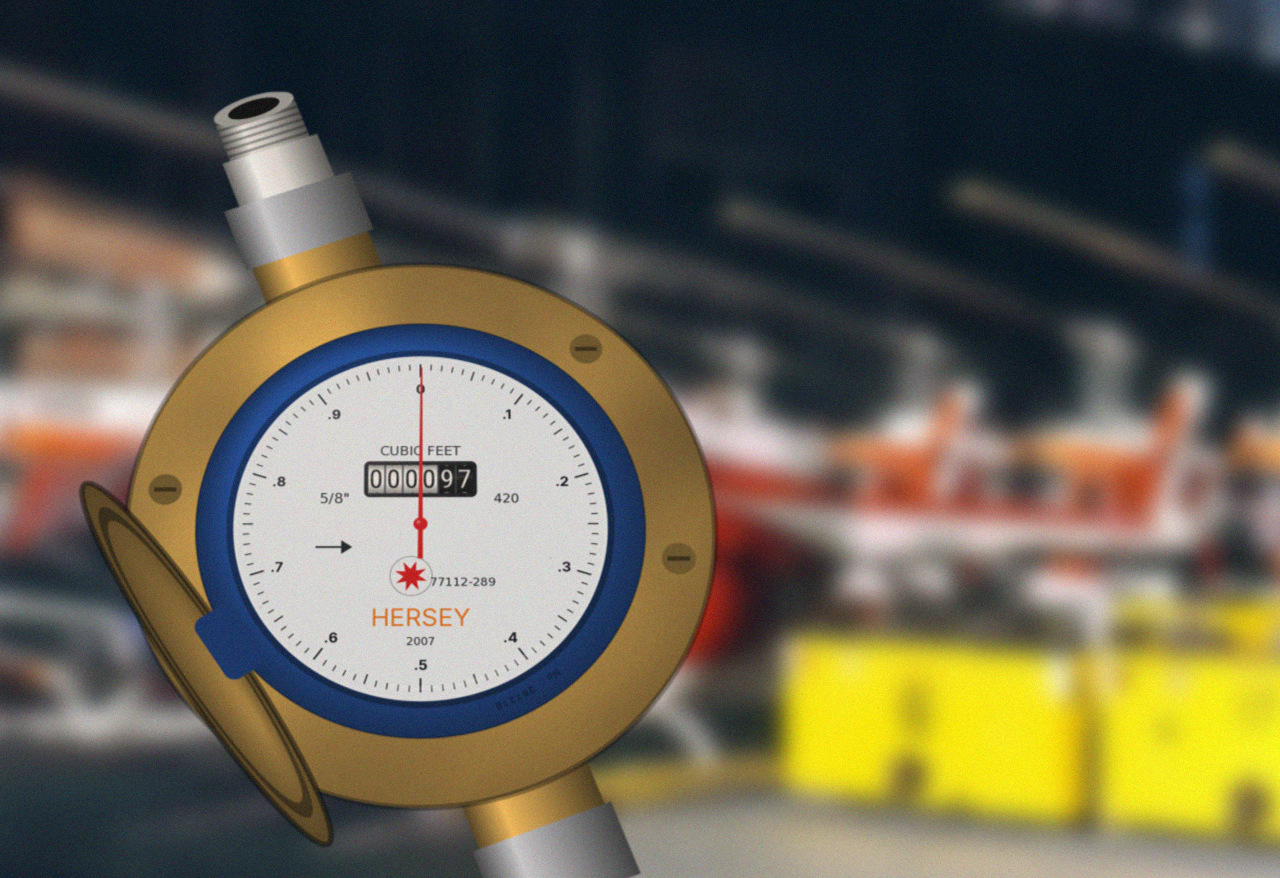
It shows **97.00** ft³
